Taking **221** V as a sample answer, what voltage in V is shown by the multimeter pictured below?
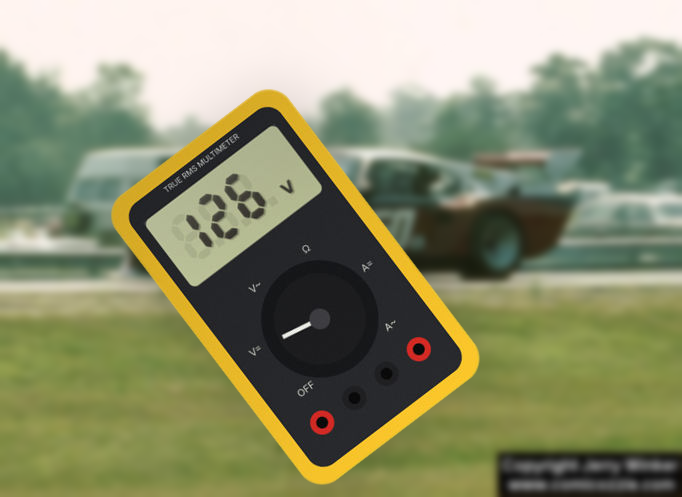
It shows **126** V
